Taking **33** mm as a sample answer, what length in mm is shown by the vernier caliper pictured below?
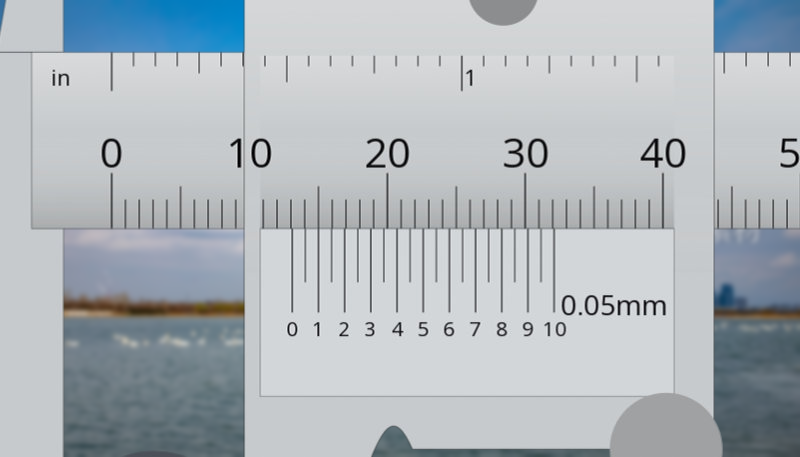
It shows **13.1** mm
